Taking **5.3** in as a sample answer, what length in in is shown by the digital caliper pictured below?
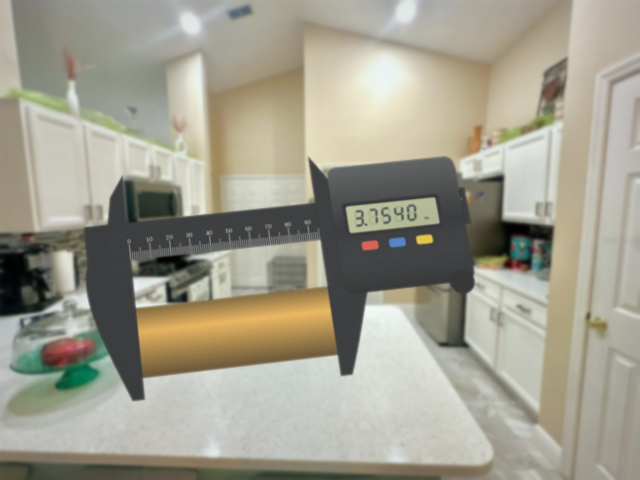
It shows **3.7540** in
